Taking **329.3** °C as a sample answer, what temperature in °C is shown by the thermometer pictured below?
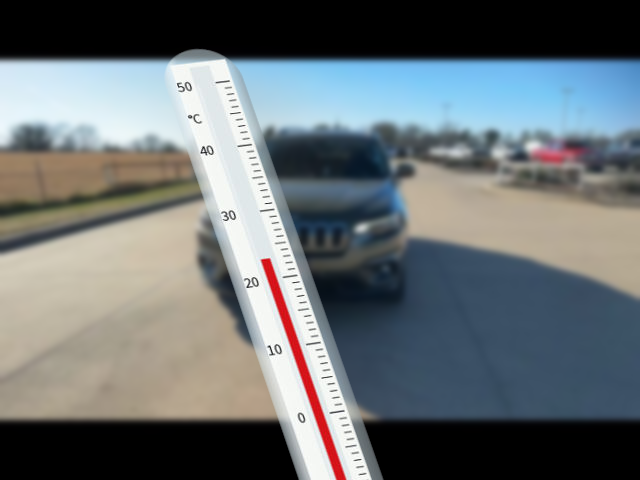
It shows **23** °C
